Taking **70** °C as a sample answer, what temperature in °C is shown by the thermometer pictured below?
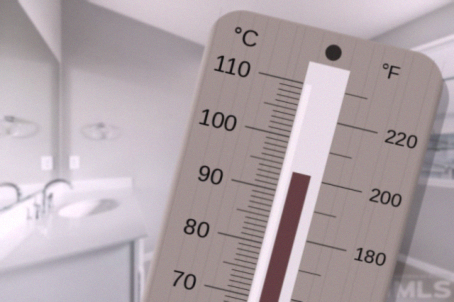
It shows **94** °C
